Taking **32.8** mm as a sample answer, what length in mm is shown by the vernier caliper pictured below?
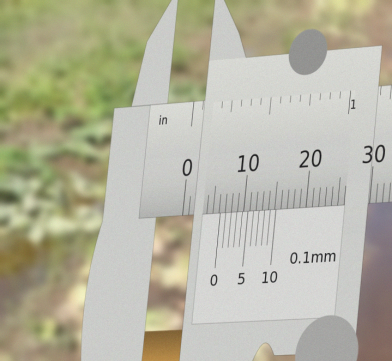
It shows **6.2** mm
